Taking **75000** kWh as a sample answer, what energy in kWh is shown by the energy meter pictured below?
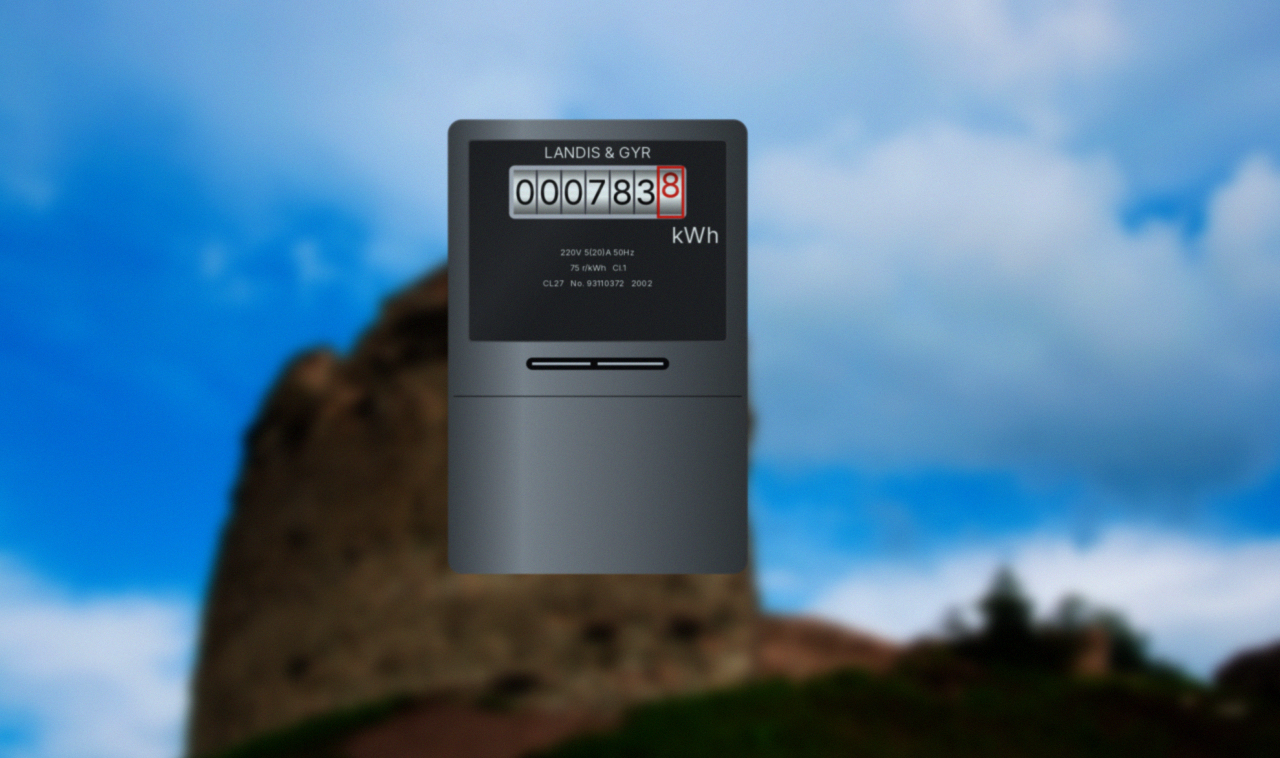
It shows **783.8** kWh
